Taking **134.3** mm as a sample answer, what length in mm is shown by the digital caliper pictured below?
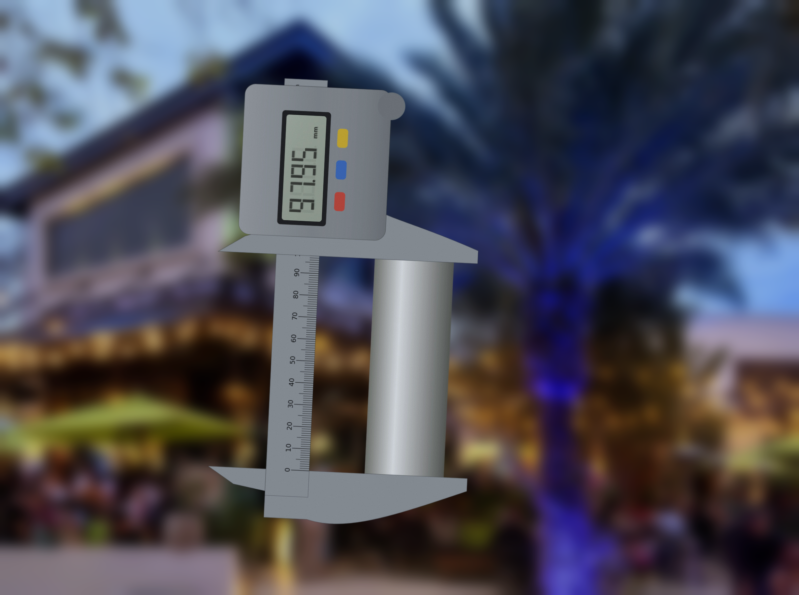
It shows **97.95** mm
